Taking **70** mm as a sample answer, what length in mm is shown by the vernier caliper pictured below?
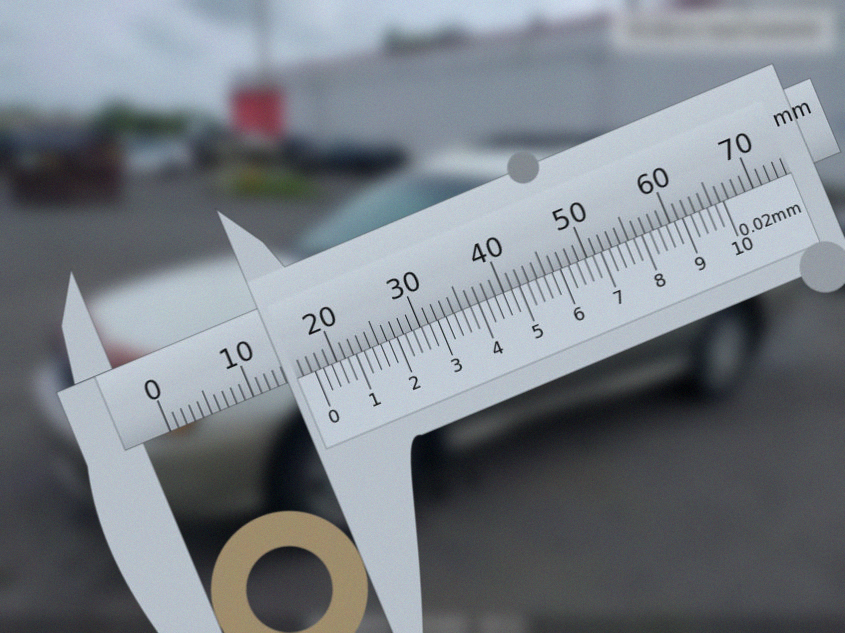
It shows **17.4** mm
